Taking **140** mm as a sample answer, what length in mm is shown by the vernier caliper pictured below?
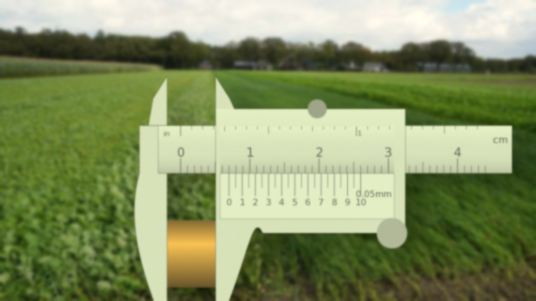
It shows **7.0** mm
